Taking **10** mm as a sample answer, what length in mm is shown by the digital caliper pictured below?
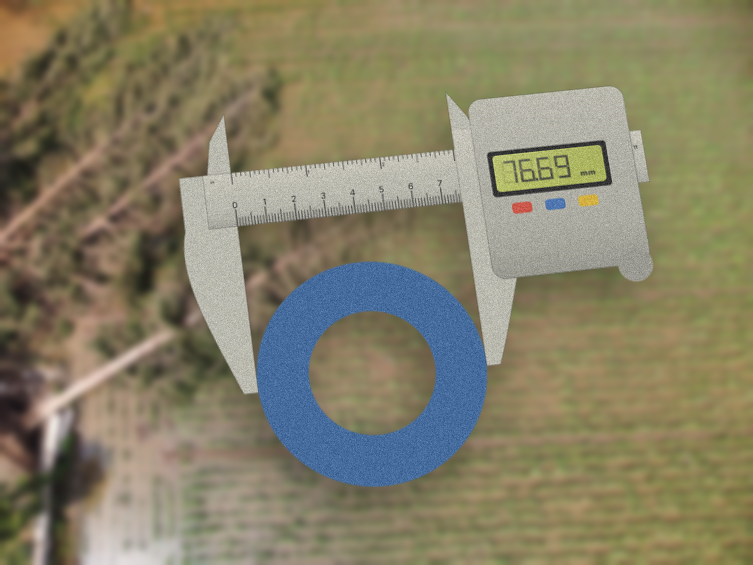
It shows **76.69** mm
